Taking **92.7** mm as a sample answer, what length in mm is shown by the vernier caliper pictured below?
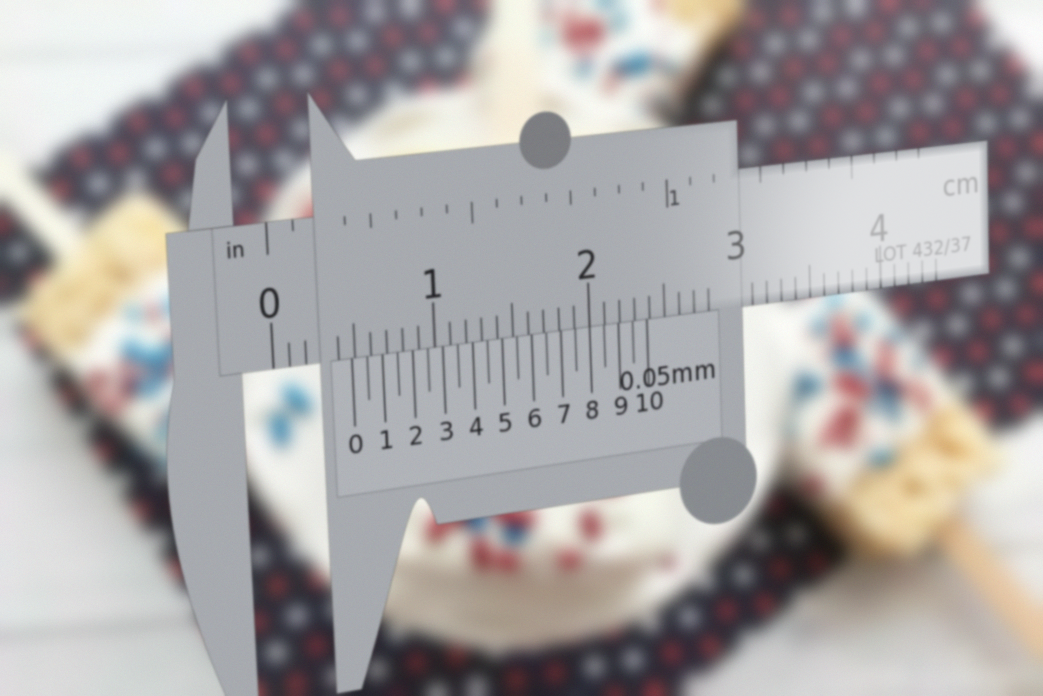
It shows **4.8** mm
